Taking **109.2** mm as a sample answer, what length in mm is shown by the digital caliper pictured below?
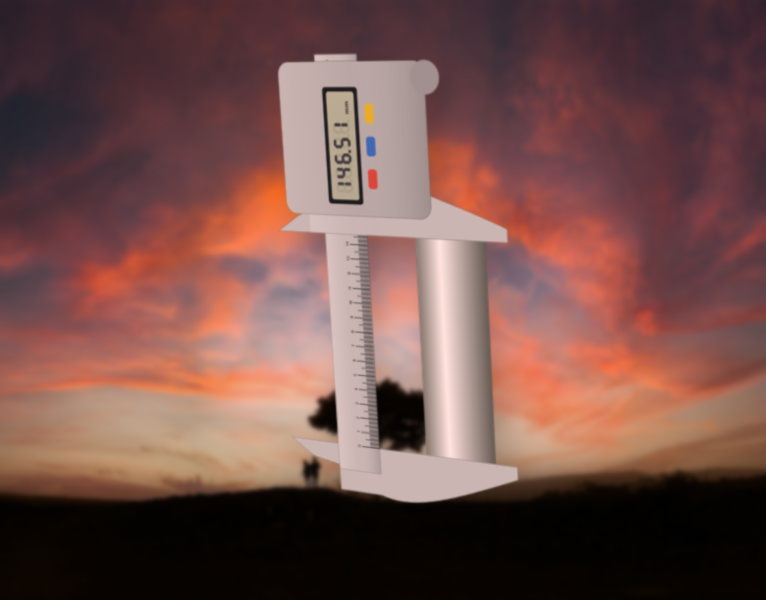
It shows **146.51** mm
